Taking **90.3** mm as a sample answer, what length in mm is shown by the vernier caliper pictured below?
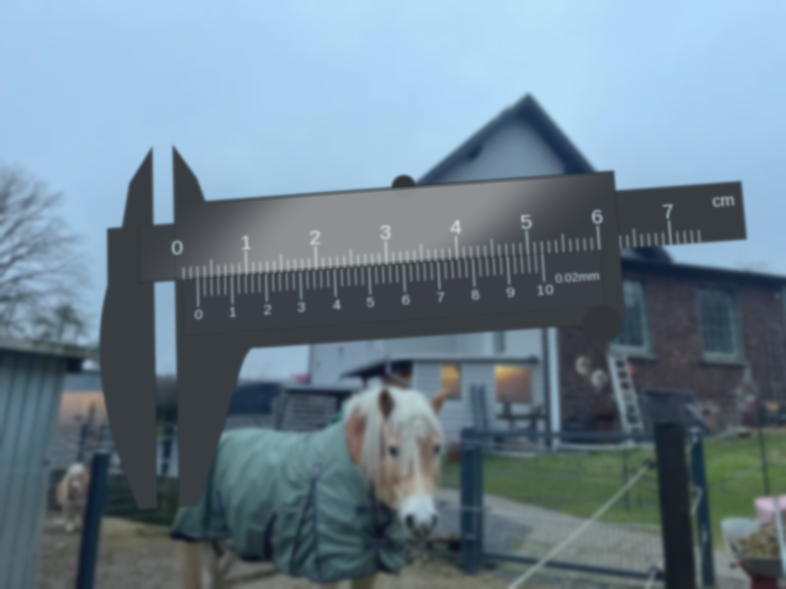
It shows **3.0** mm
